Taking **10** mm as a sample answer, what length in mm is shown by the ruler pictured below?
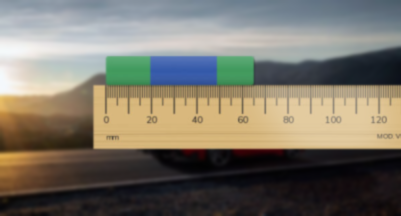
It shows **65** mm
